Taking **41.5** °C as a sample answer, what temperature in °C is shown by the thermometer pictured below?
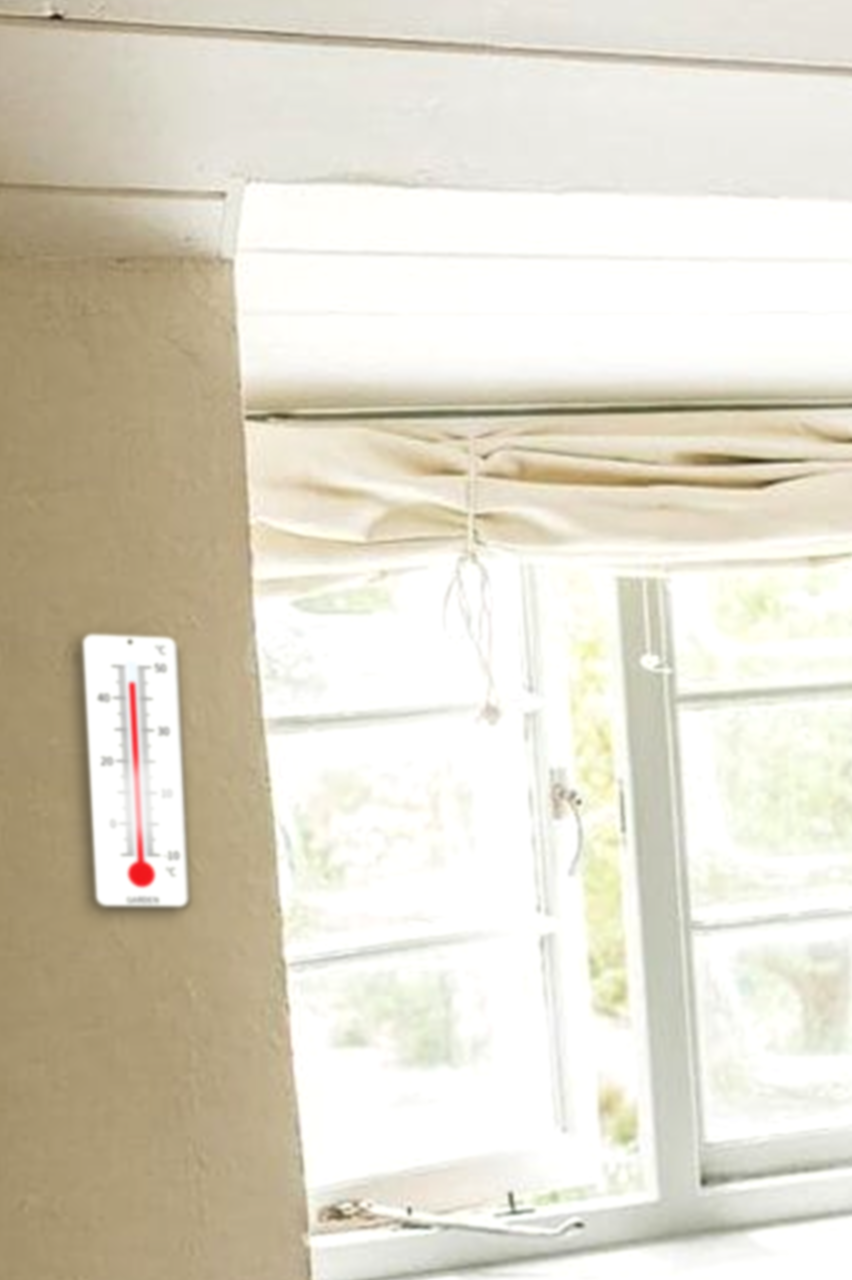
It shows **45** °C
